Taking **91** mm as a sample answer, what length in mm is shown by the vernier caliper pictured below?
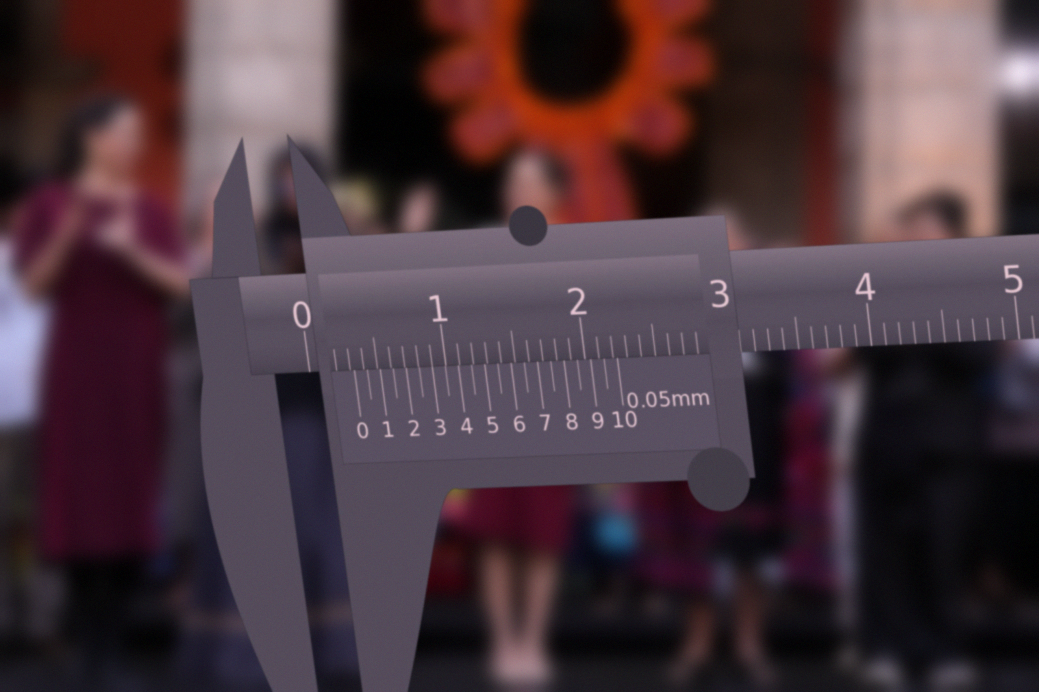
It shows **3.3** mm
